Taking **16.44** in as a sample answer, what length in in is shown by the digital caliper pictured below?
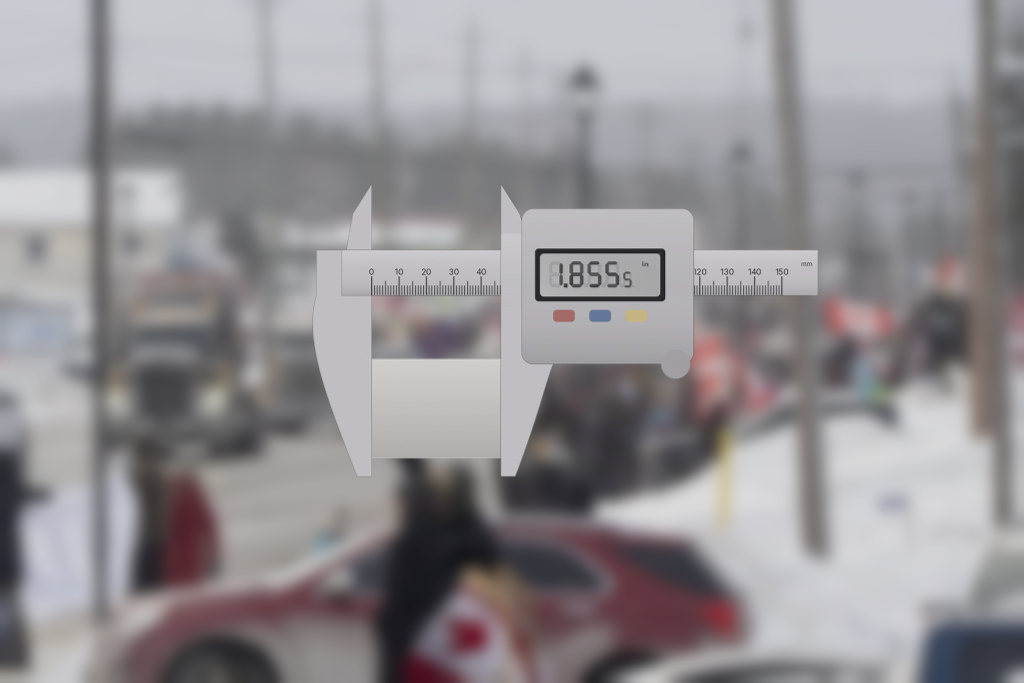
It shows **1.8555** in
